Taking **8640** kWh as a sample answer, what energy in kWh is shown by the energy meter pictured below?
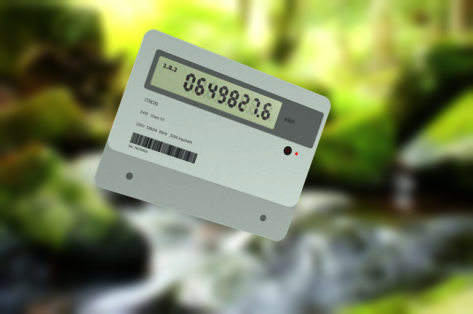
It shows **649827.6** kWh
